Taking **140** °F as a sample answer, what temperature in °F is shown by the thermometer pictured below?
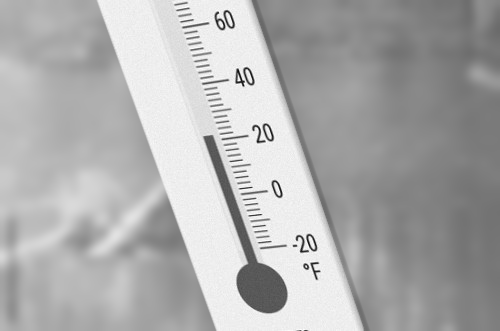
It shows **22** °F
